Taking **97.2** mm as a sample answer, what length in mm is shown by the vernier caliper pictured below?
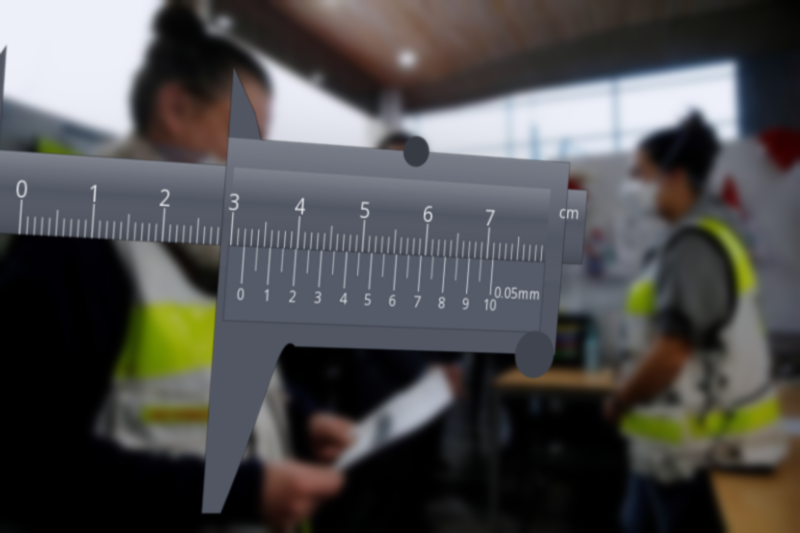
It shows **32.0** mm
